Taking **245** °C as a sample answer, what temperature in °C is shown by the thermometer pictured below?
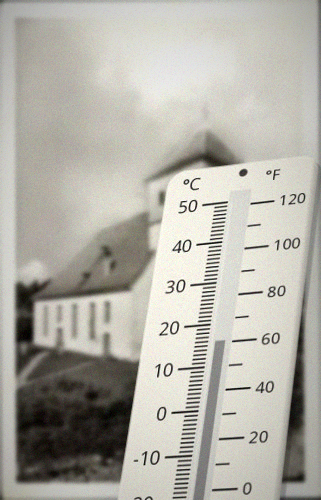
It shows **16** °C
